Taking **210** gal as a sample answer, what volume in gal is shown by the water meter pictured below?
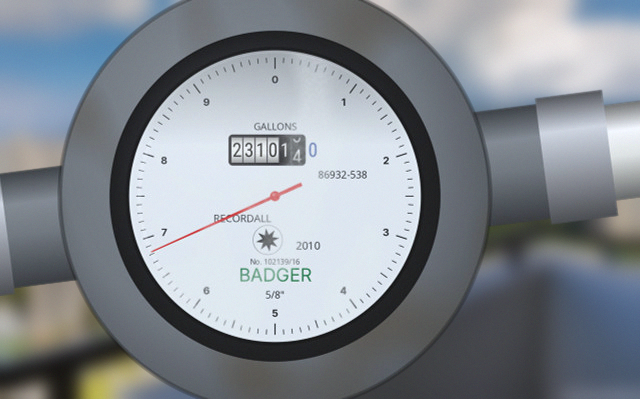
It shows **2310136.8** gal
